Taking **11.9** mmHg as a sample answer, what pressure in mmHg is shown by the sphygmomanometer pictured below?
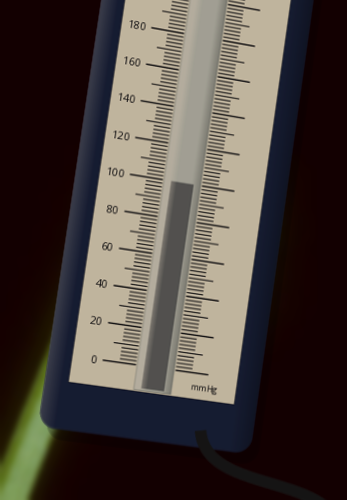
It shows **100** mmHg
